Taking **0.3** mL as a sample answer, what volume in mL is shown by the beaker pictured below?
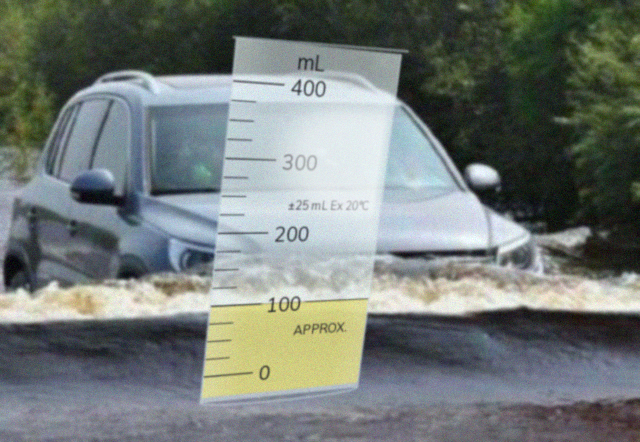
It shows **100** mL
